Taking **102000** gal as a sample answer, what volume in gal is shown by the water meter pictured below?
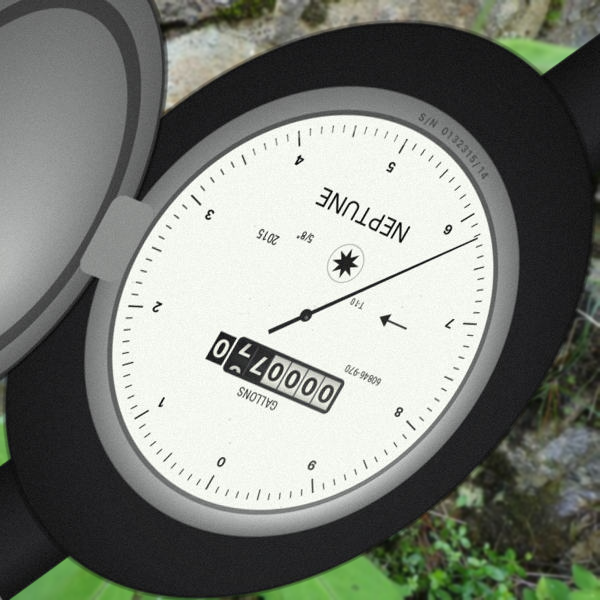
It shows **766.2** gal
